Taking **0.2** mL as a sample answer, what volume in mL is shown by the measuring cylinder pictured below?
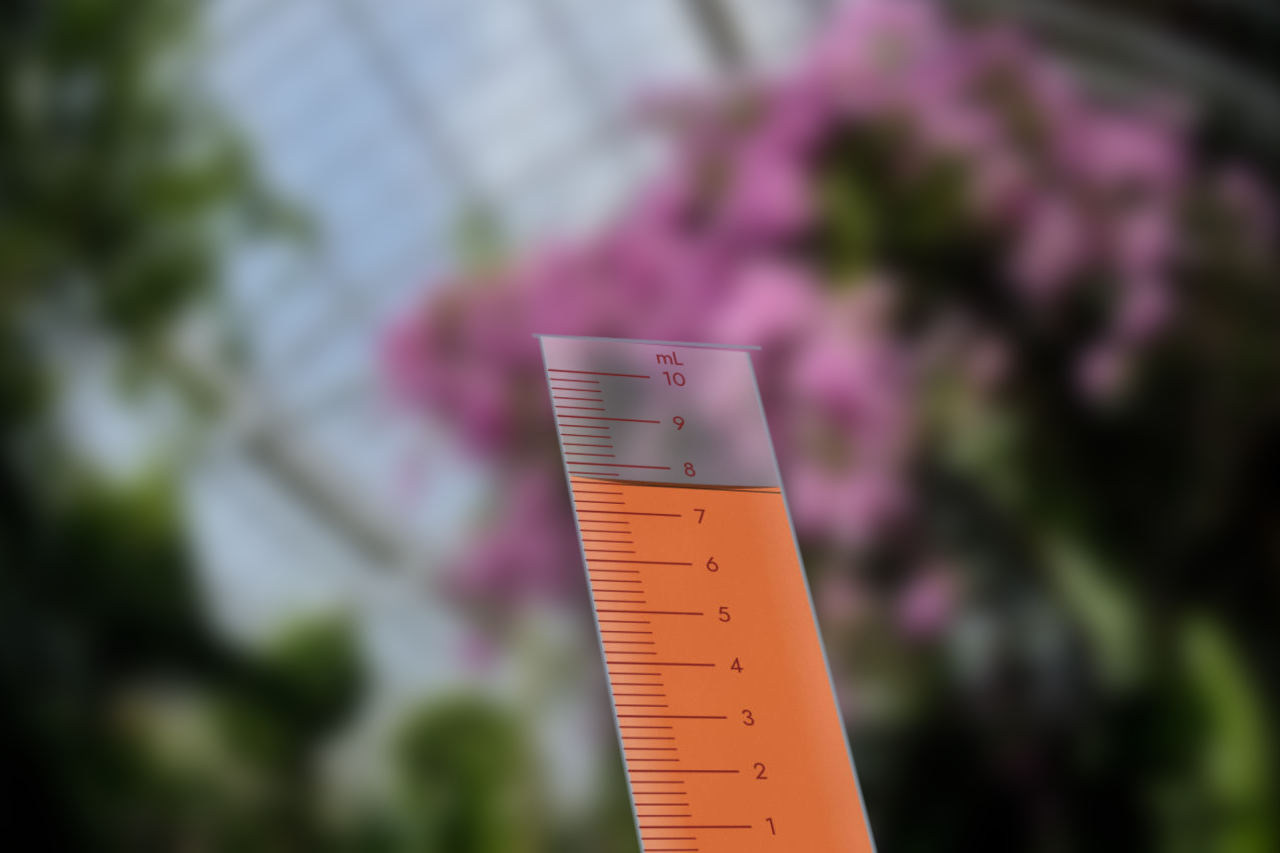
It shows **7.6** mL
